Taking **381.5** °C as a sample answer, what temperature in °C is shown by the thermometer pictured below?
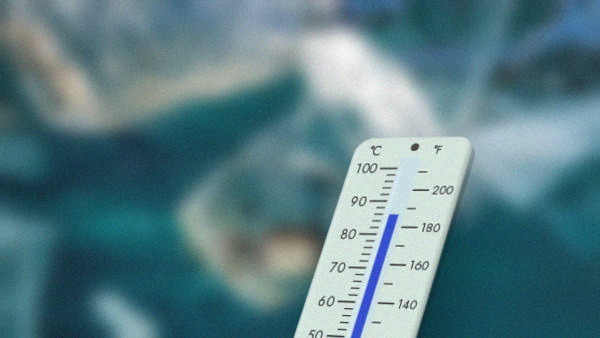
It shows **86** °C
